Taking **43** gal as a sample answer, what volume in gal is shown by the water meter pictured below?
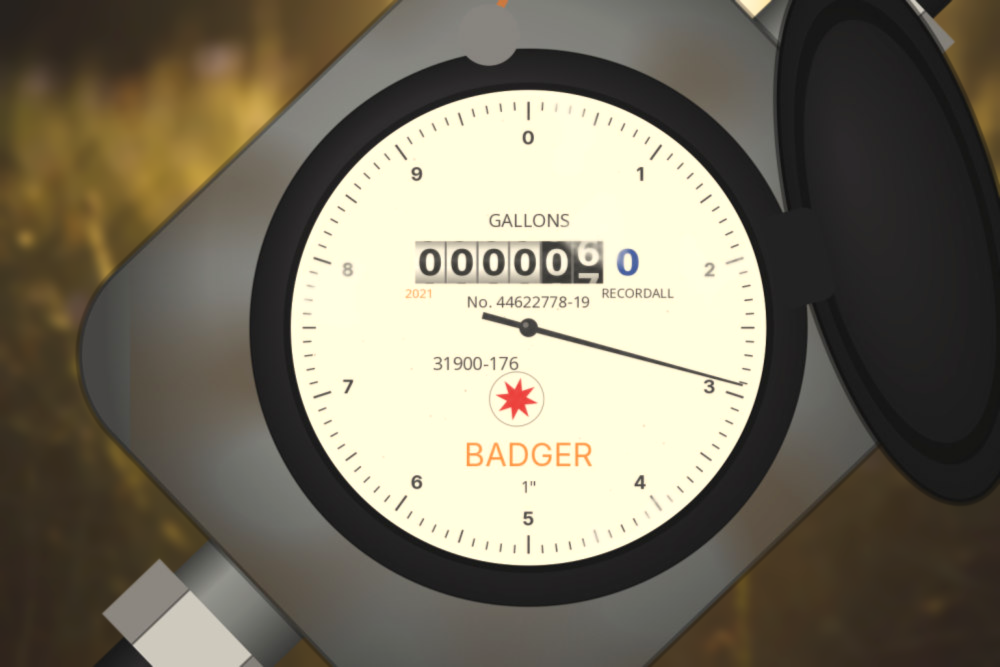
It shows **62.9** gal
